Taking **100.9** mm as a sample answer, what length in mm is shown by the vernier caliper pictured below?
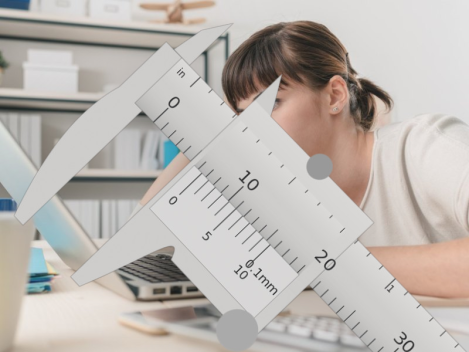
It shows **6.5** mm
